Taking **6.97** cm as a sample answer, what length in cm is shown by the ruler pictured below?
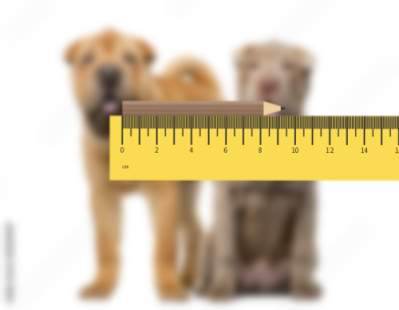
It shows **9.5** cm
